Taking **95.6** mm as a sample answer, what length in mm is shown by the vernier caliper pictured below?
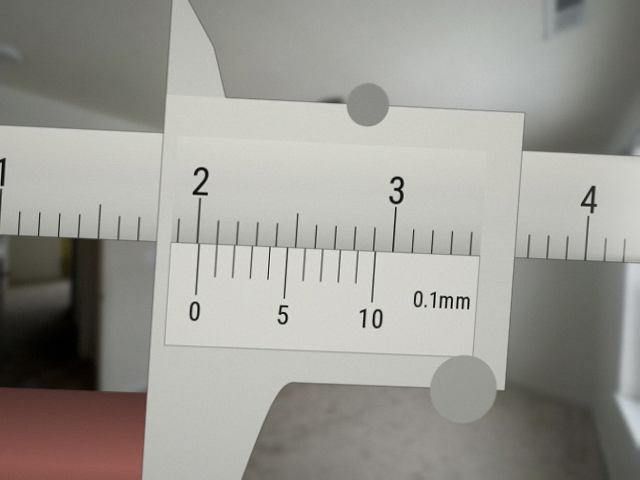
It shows **20.1** mm
